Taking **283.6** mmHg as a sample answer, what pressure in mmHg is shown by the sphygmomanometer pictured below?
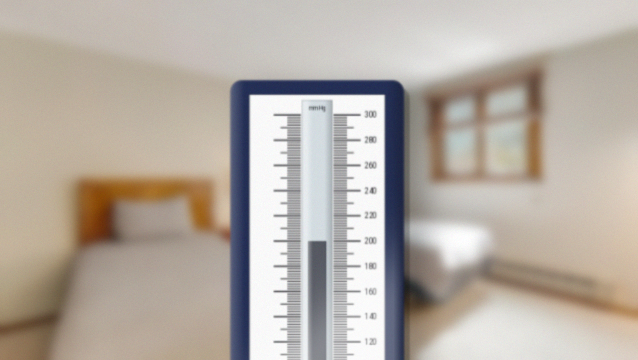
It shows **200** mmHg
